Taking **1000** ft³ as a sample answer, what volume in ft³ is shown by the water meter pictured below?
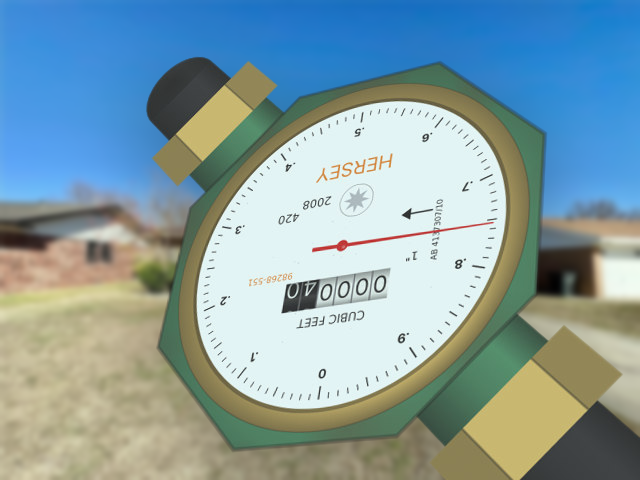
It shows **39.75** ft³
